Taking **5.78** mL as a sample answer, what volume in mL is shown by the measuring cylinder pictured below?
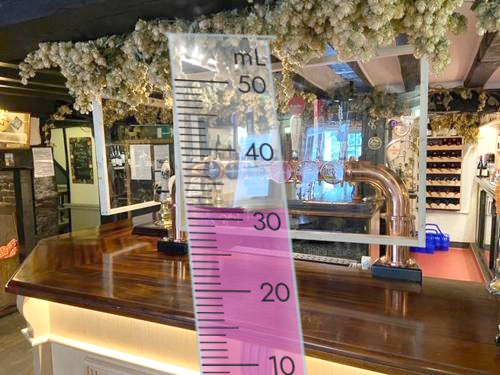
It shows **31** mL
